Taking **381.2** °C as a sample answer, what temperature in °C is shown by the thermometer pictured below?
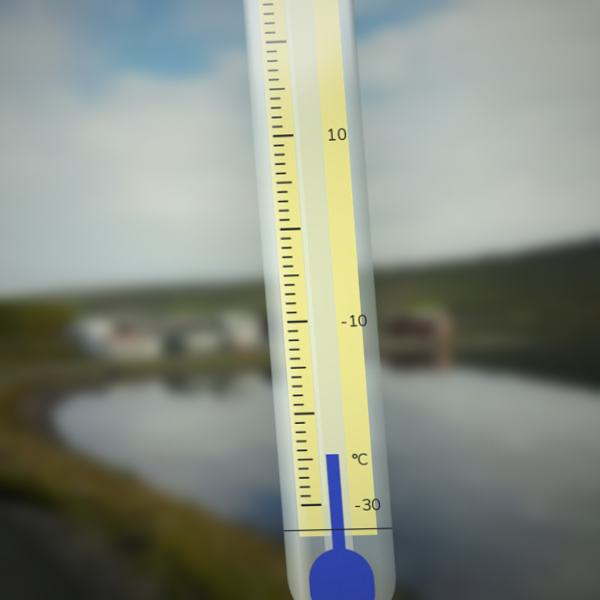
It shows **-24.5** °C
